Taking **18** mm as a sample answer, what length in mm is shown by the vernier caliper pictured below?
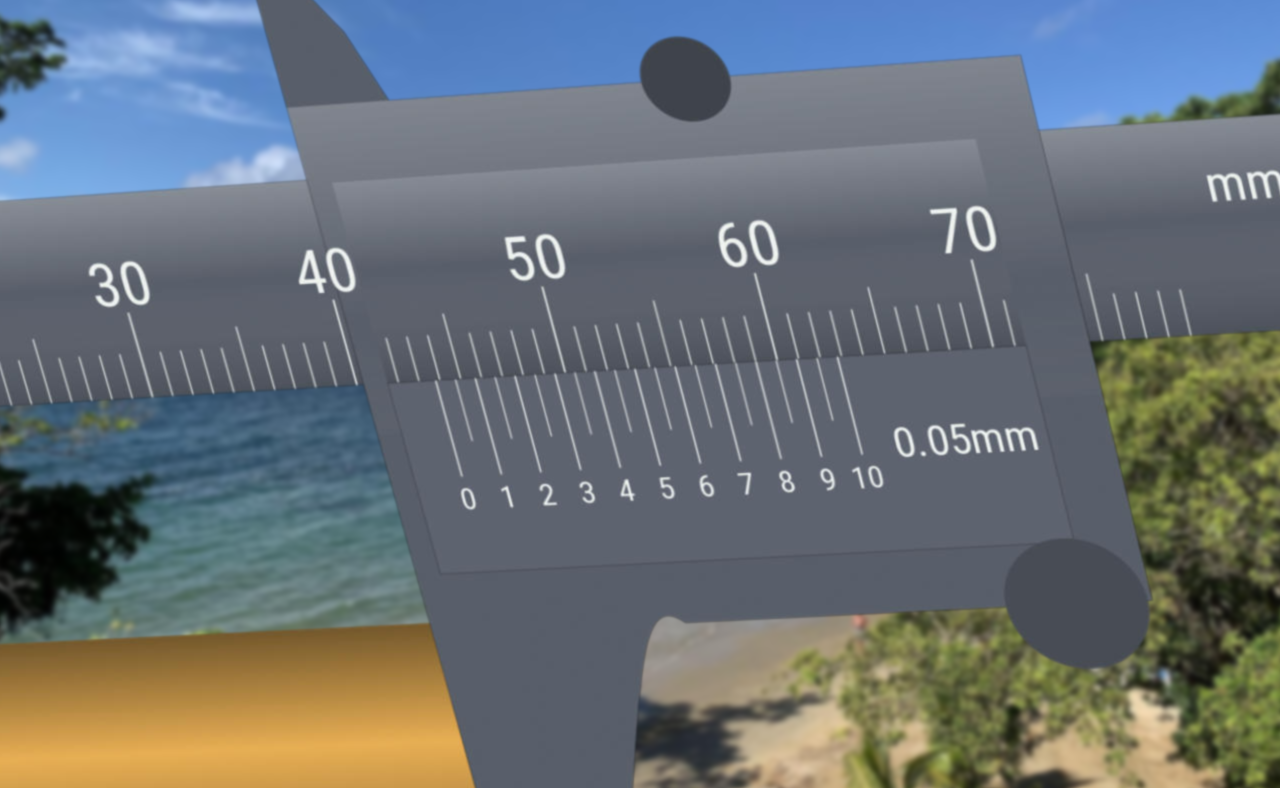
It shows **43.8** mm
